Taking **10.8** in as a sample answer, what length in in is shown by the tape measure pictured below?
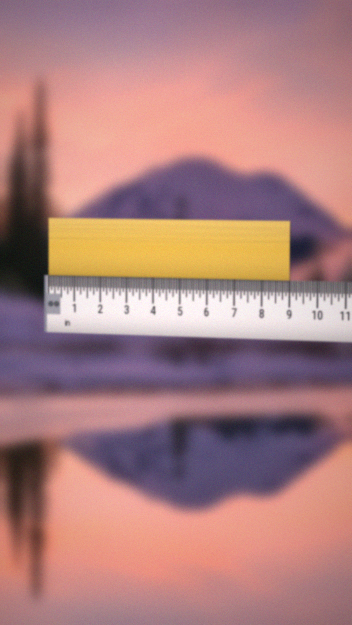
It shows **9** in
